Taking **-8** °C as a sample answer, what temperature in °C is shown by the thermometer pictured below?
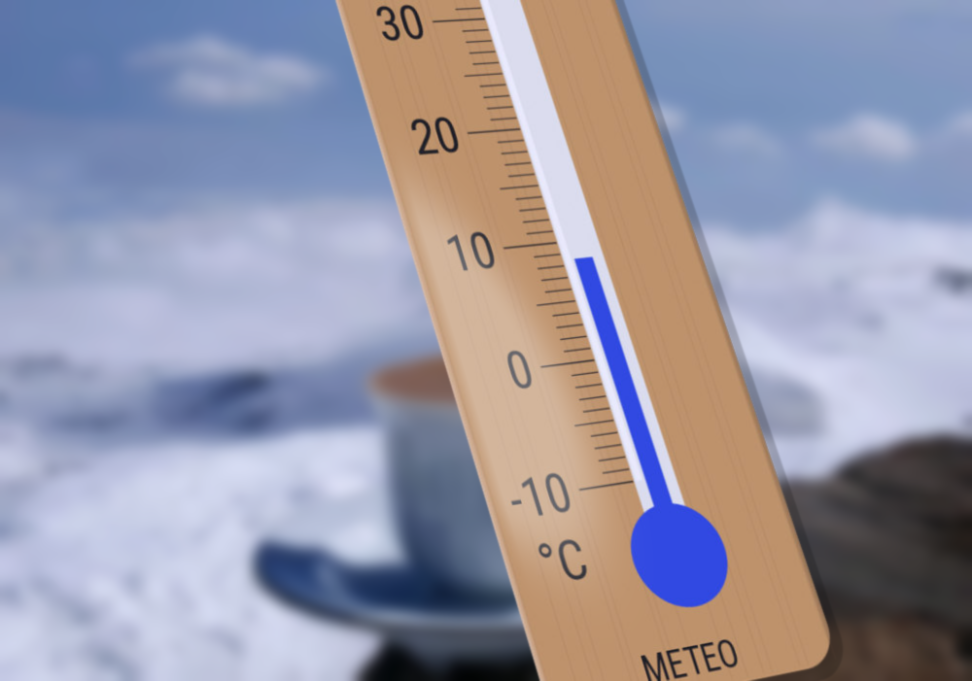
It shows **8.5** °C
